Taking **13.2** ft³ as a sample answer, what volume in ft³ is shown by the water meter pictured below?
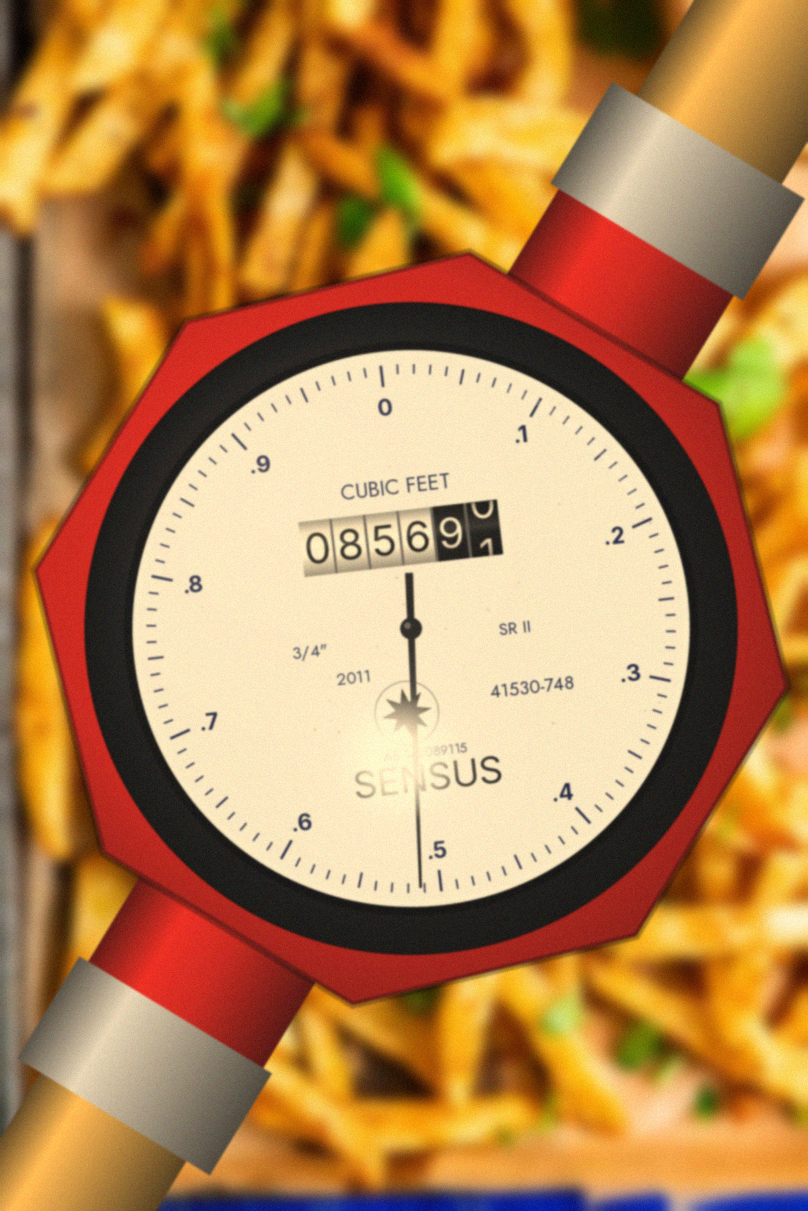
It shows **85690.51** ft³
